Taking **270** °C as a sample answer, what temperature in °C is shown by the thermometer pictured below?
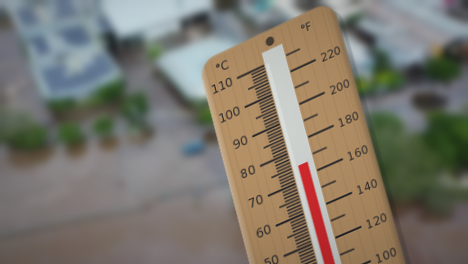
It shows **75** °C
